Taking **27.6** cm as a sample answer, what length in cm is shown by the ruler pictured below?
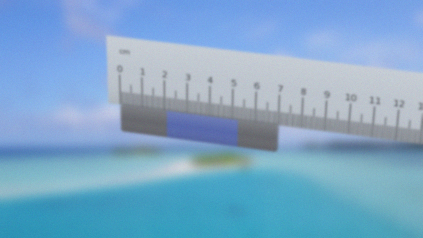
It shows **7** cm
